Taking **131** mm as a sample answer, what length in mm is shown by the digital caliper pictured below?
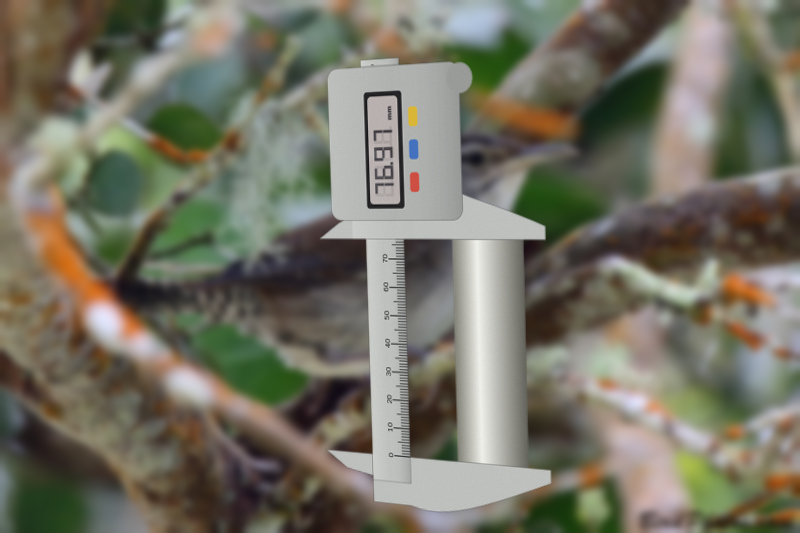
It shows **76.97** mm
